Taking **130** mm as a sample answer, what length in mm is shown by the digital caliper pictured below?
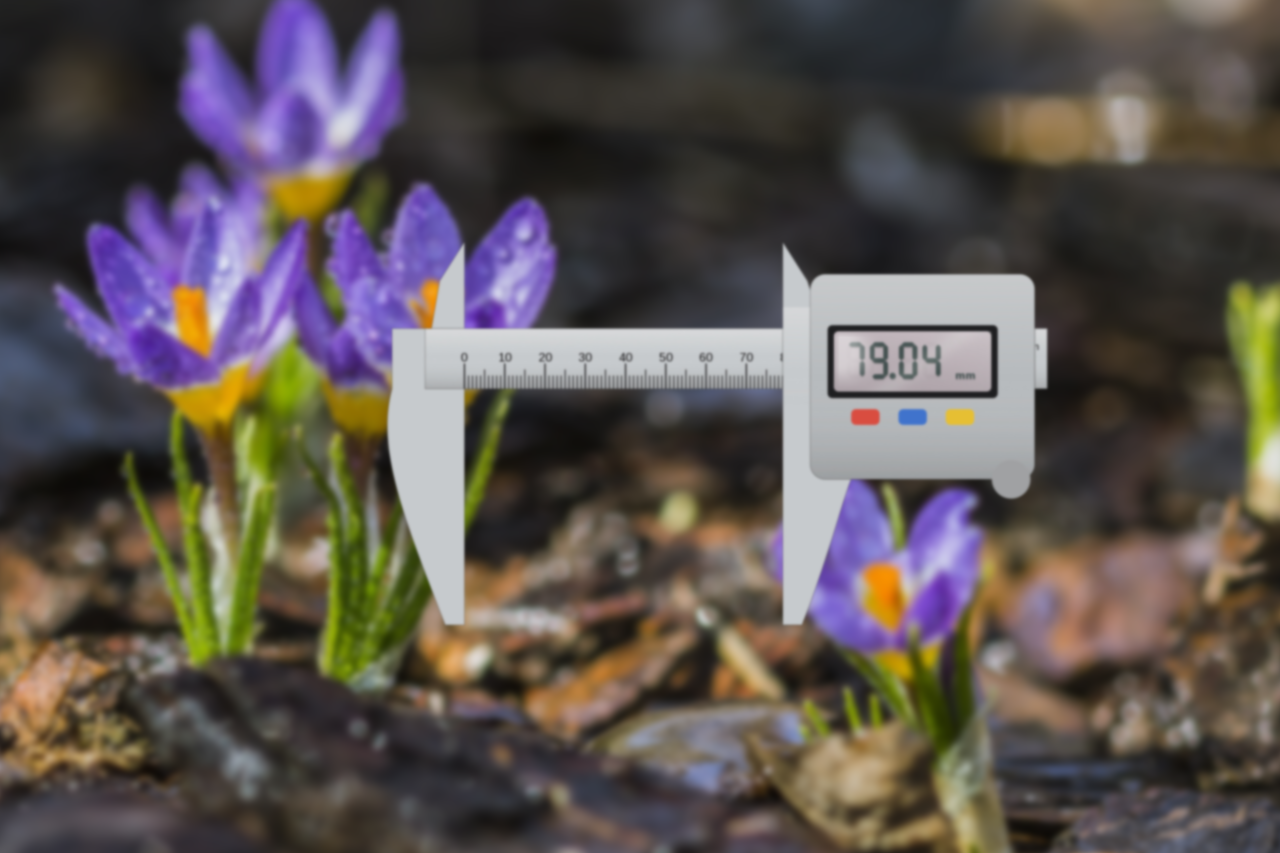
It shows **79.04** mm
